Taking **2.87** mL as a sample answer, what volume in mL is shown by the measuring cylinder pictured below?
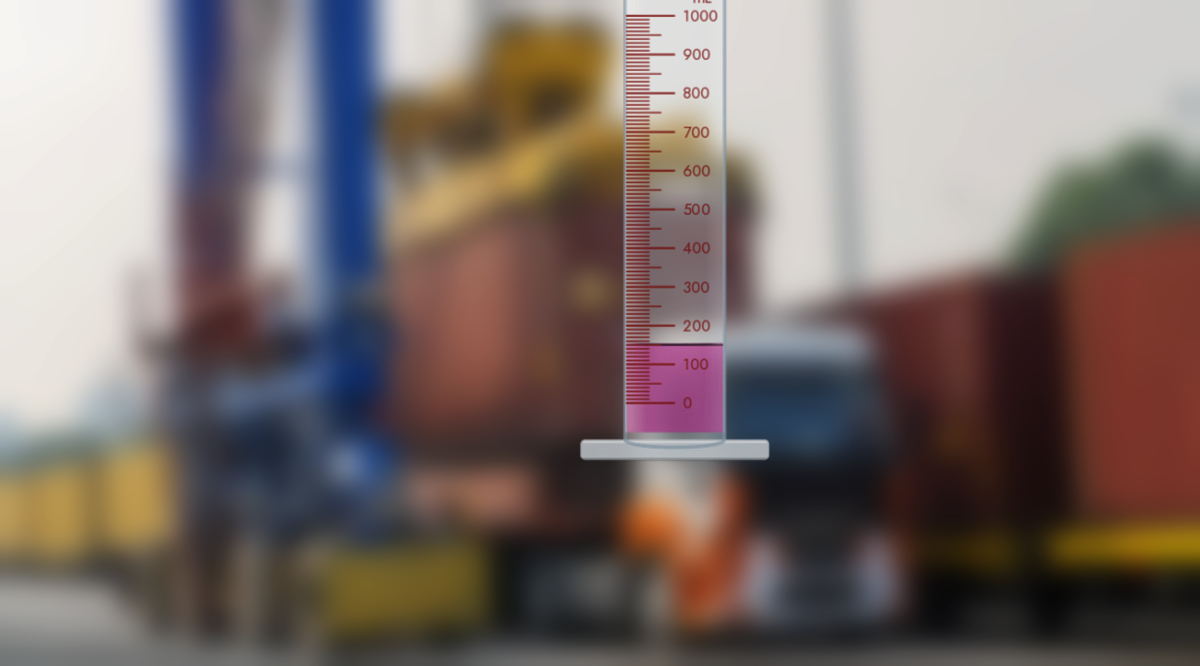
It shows **150** mL
